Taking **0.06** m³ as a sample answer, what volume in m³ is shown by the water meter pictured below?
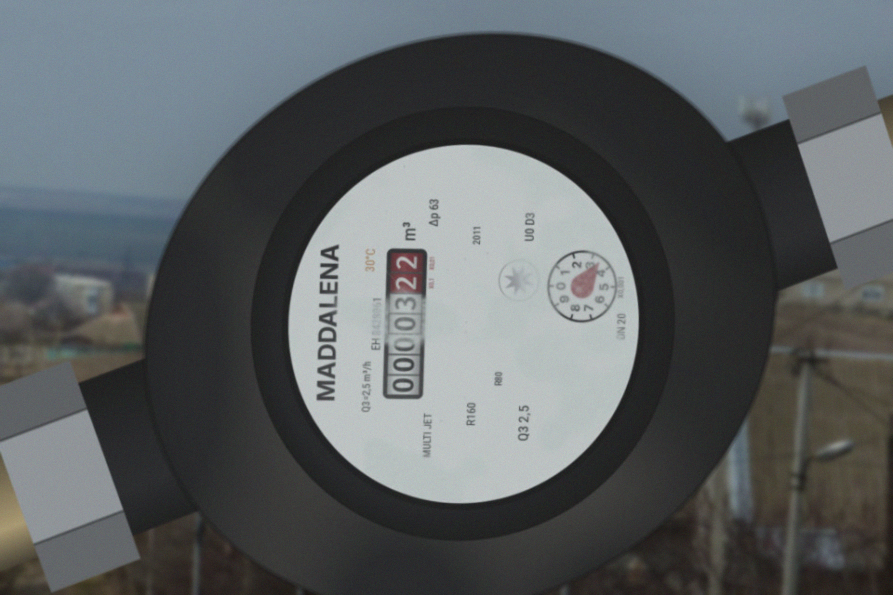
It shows **3.223** m³
